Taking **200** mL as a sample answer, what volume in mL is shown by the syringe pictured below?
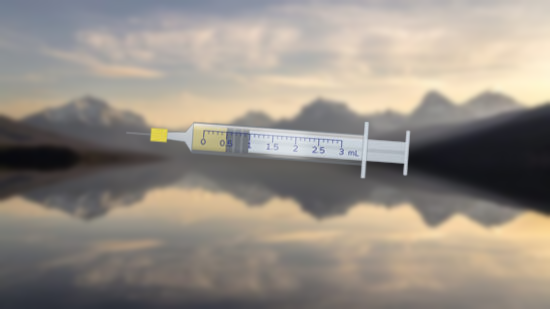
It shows **0.5** mL
